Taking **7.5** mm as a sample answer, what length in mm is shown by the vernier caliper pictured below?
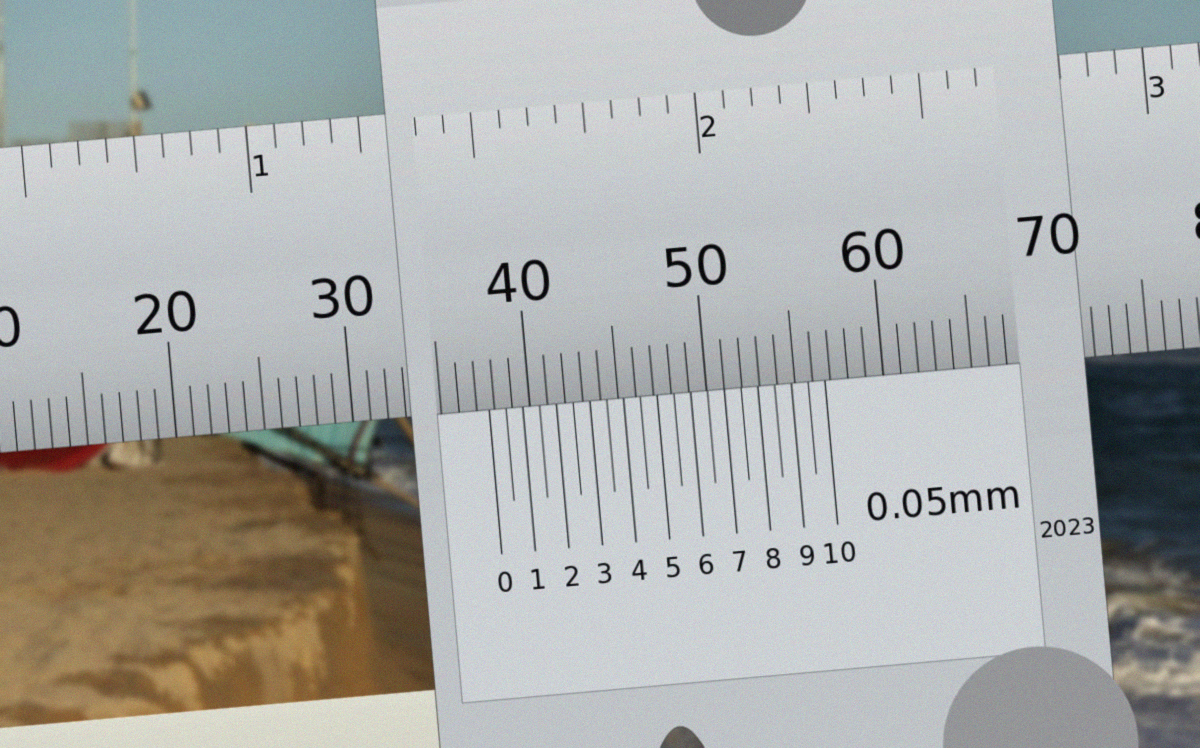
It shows **37.7** mm
